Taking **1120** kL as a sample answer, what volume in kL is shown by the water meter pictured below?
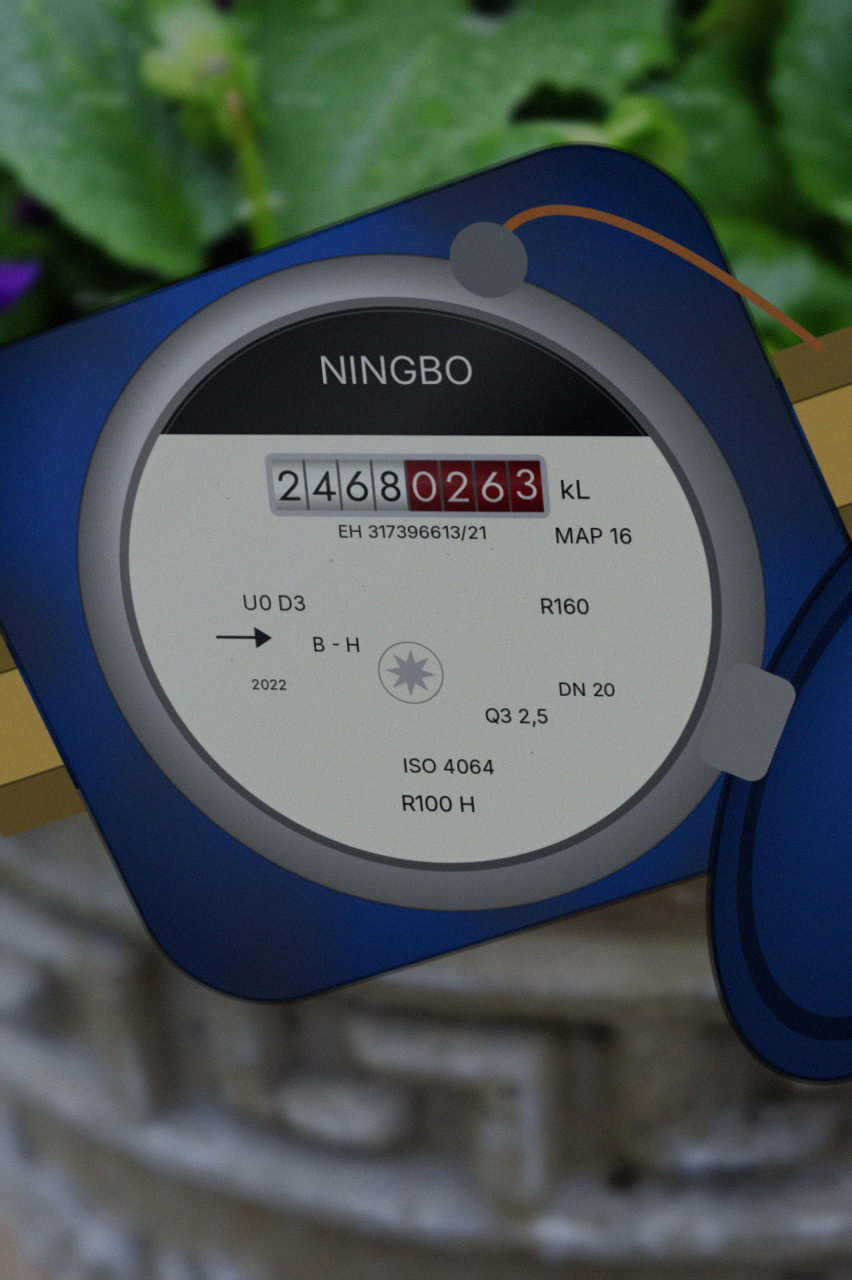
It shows **2468.0263** kL
